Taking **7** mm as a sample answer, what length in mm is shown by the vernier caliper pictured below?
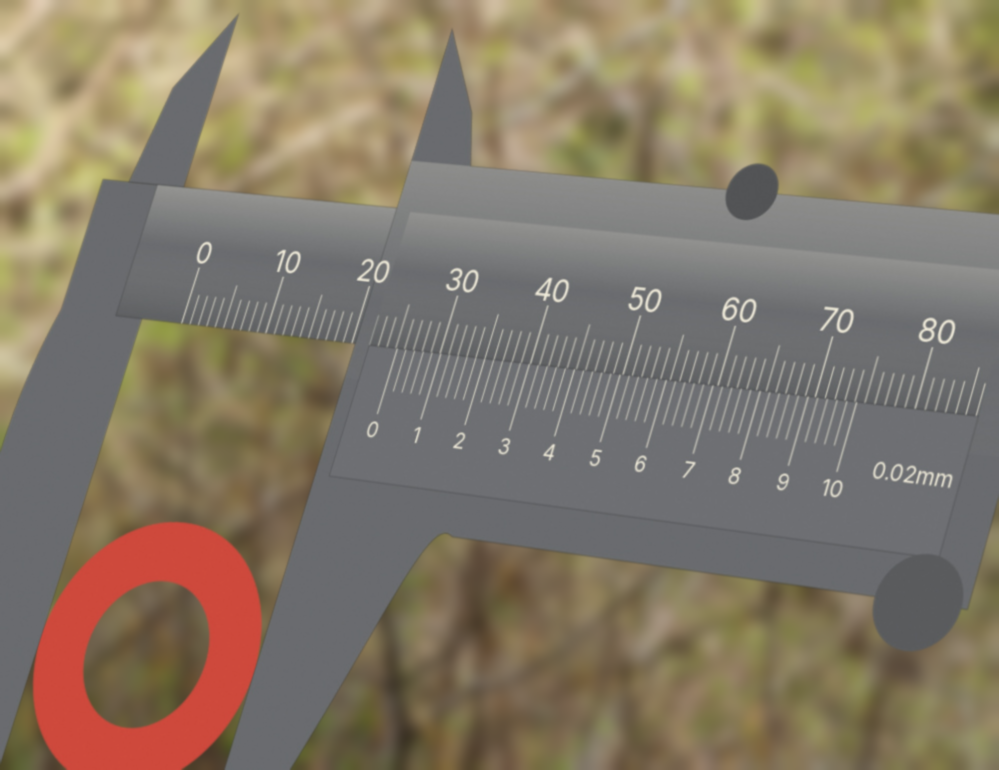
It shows **25.2** mm
